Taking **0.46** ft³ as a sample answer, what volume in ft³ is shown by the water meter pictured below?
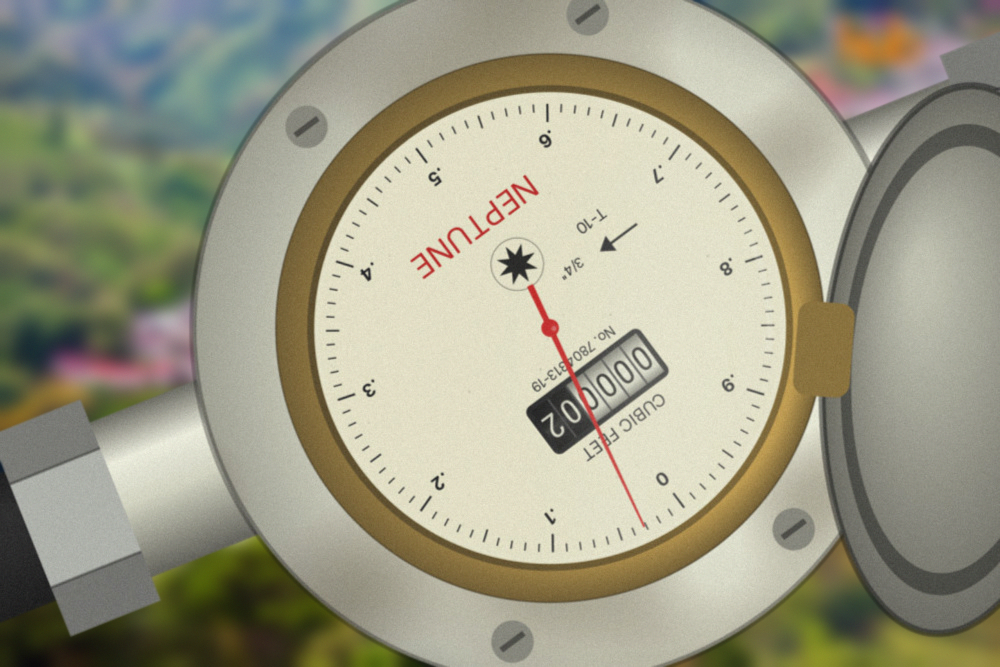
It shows **2.03** ft³
